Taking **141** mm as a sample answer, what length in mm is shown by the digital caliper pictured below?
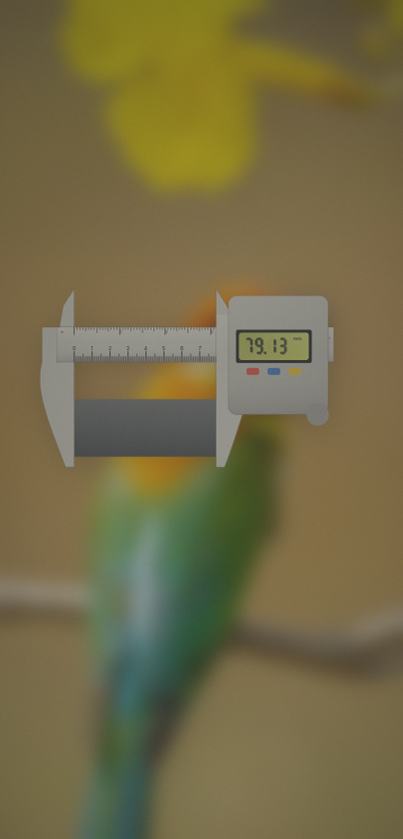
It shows **79.13** mm
